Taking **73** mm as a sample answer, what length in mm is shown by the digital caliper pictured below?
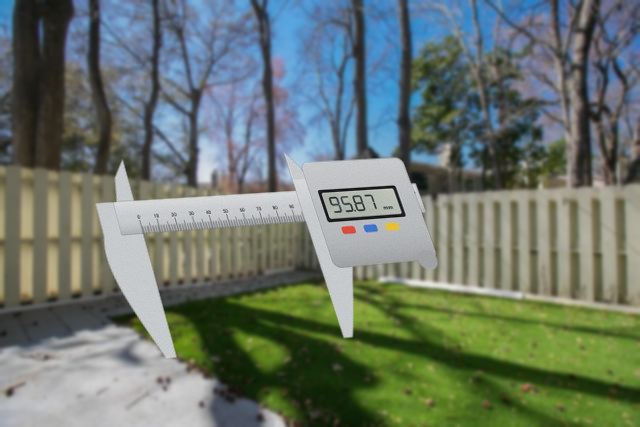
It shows **95.87** mm
